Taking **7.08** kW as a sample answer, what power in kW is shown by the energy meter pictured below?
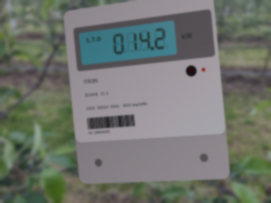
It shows **14.2** kW
